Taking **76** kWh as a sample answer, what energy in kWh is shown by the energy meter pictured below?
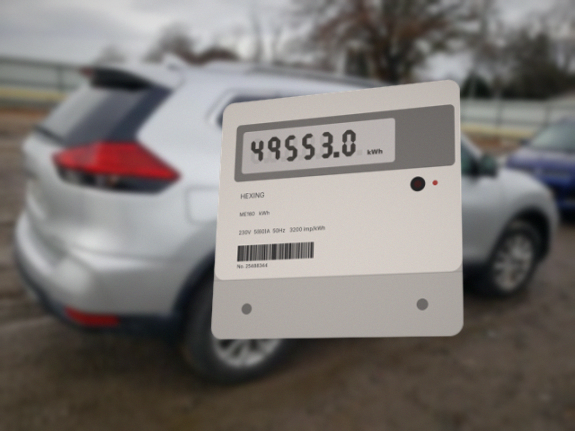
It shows **49553.0** kWh
